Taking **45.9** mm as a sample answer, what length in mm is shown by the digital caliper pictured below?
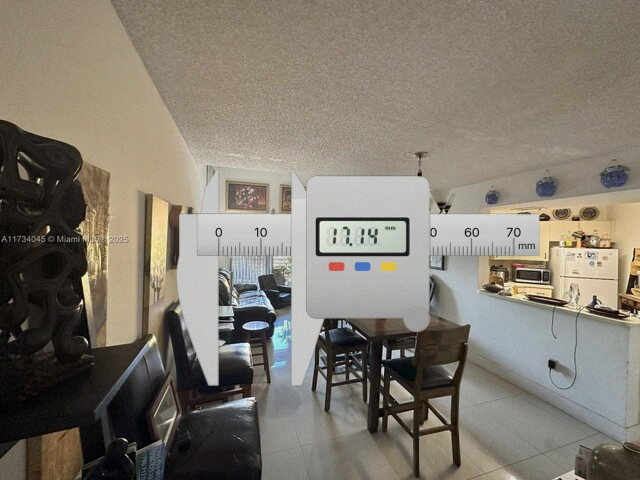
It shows **17.14** mm
